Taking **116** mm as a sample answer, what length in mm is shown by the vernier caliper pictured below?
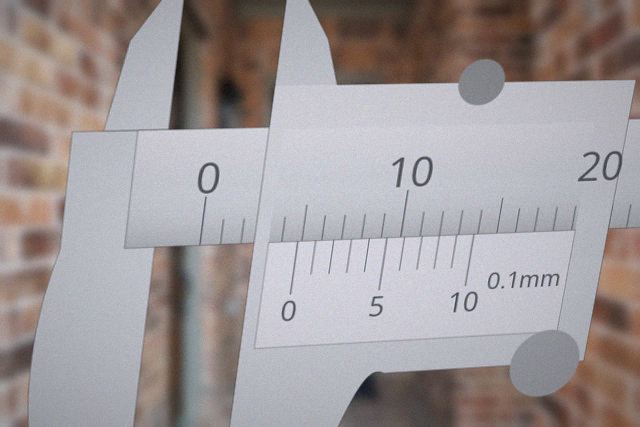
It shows **4.8** mm
